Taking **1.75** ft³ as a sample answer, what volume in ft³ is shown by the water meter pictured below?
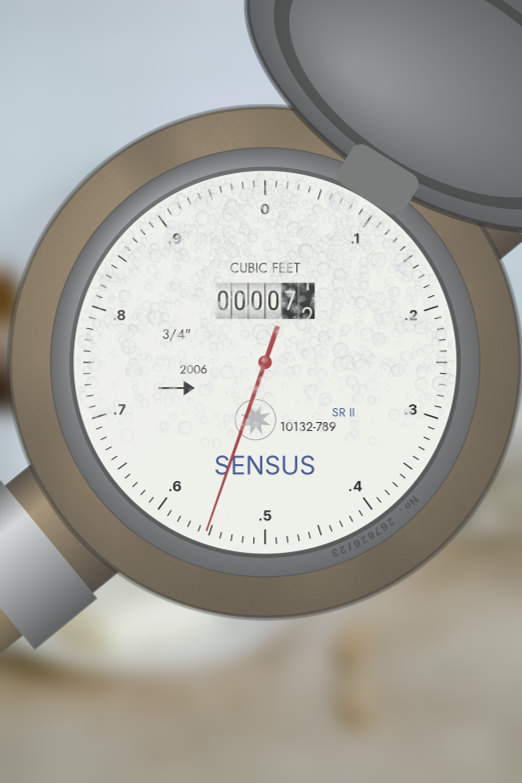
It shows **71.55** ft³
